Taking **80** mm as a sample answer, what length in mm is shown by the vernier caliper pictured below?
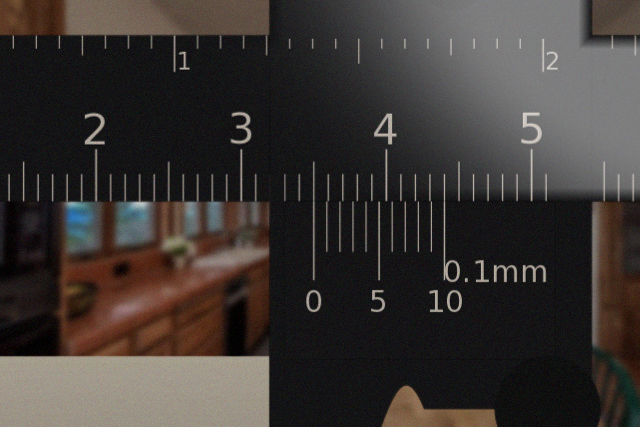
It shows **35.0** mm
